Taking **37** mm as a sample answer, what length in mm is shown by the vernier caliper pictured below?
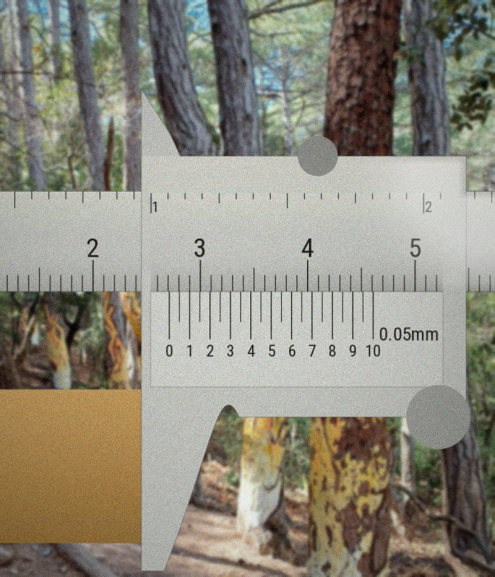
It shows **27.1** mm
